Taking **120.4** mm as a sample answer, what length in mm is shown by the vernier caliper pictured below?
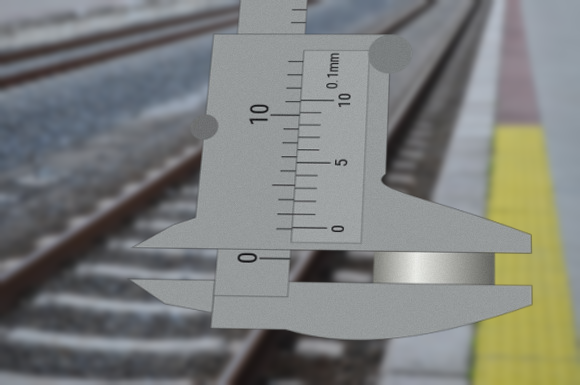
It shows **2.1** mm
